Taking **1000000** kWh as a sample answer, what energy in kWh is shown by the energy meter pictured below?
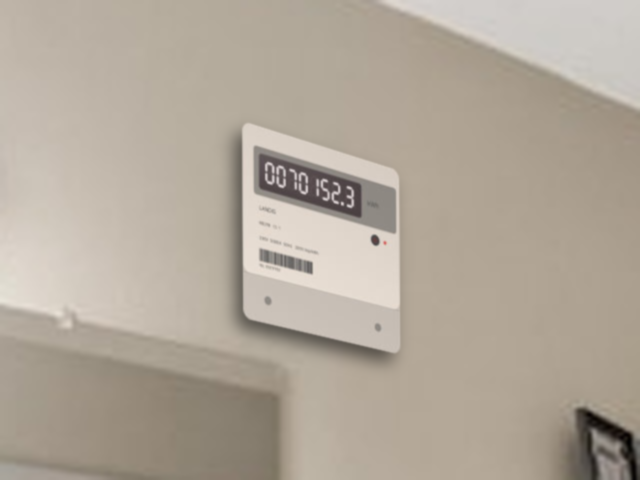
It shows **70152.3** kWh
